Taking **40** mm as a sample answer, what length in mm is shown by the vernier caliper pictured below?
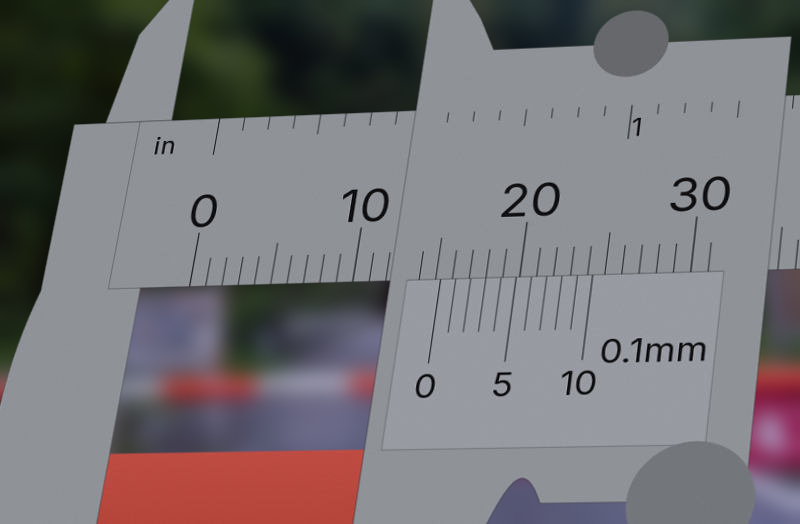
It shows **15.3** mm
